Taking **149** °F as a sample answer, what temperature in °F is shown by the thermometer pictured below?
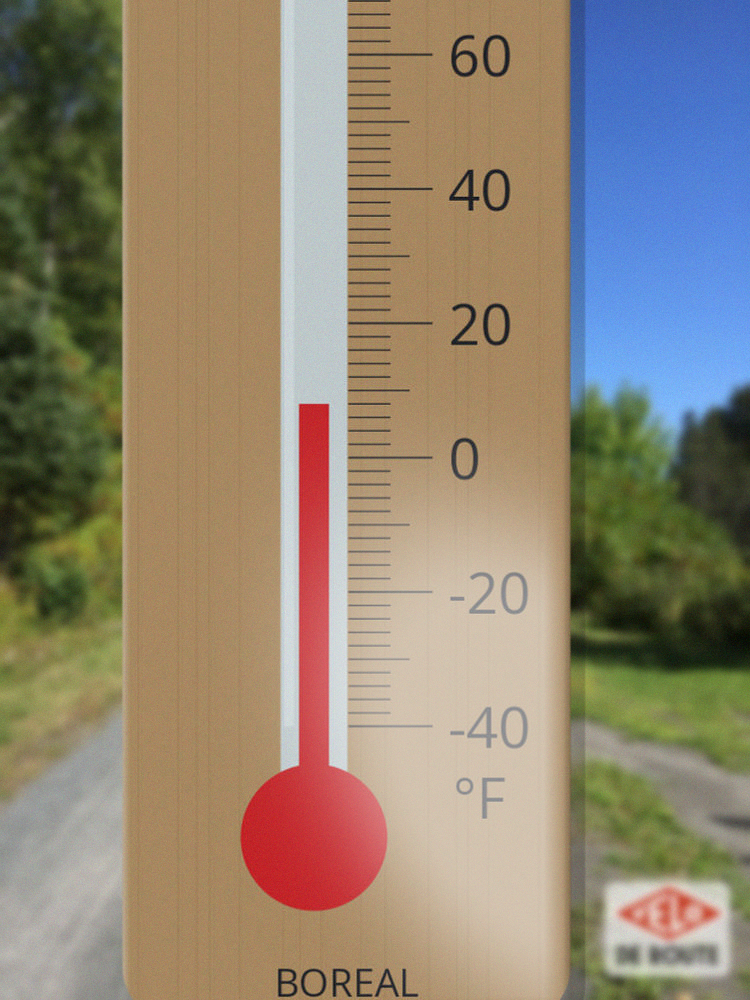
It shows **8** °F
